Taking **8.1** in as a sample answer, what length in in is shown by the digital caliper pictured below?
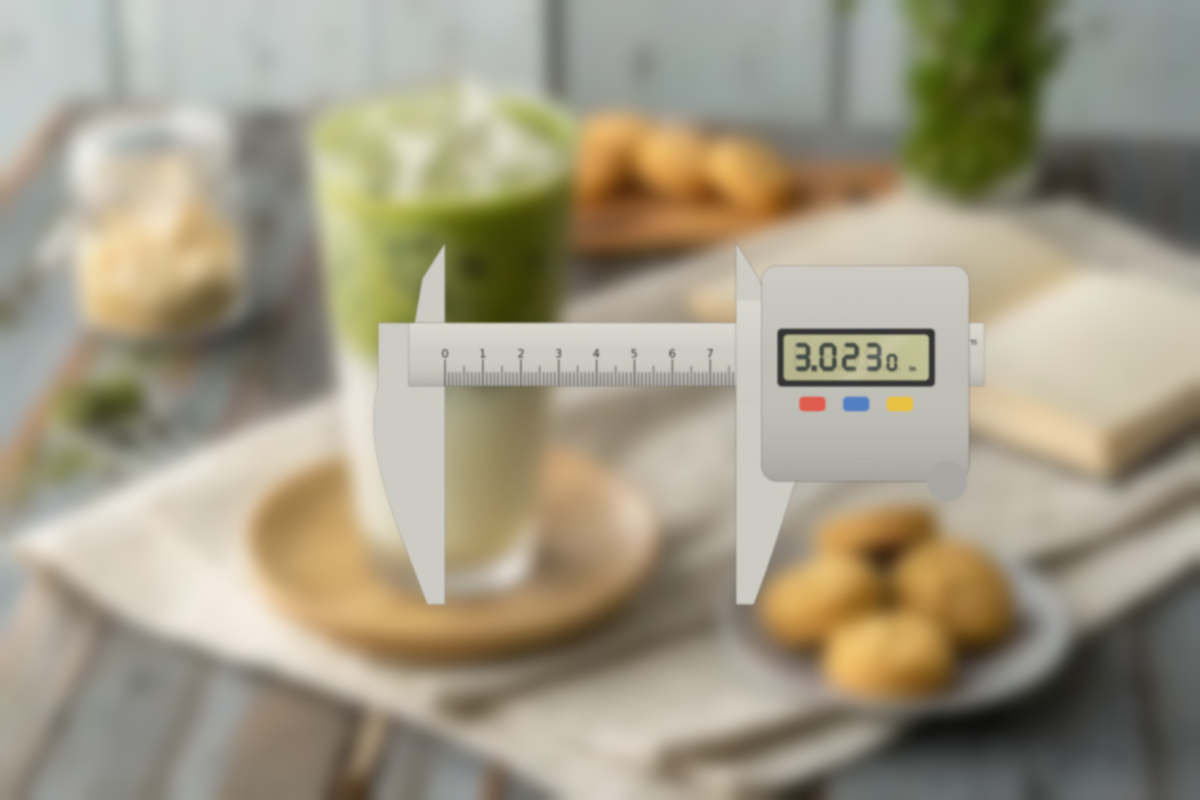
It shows **3.0230** in
